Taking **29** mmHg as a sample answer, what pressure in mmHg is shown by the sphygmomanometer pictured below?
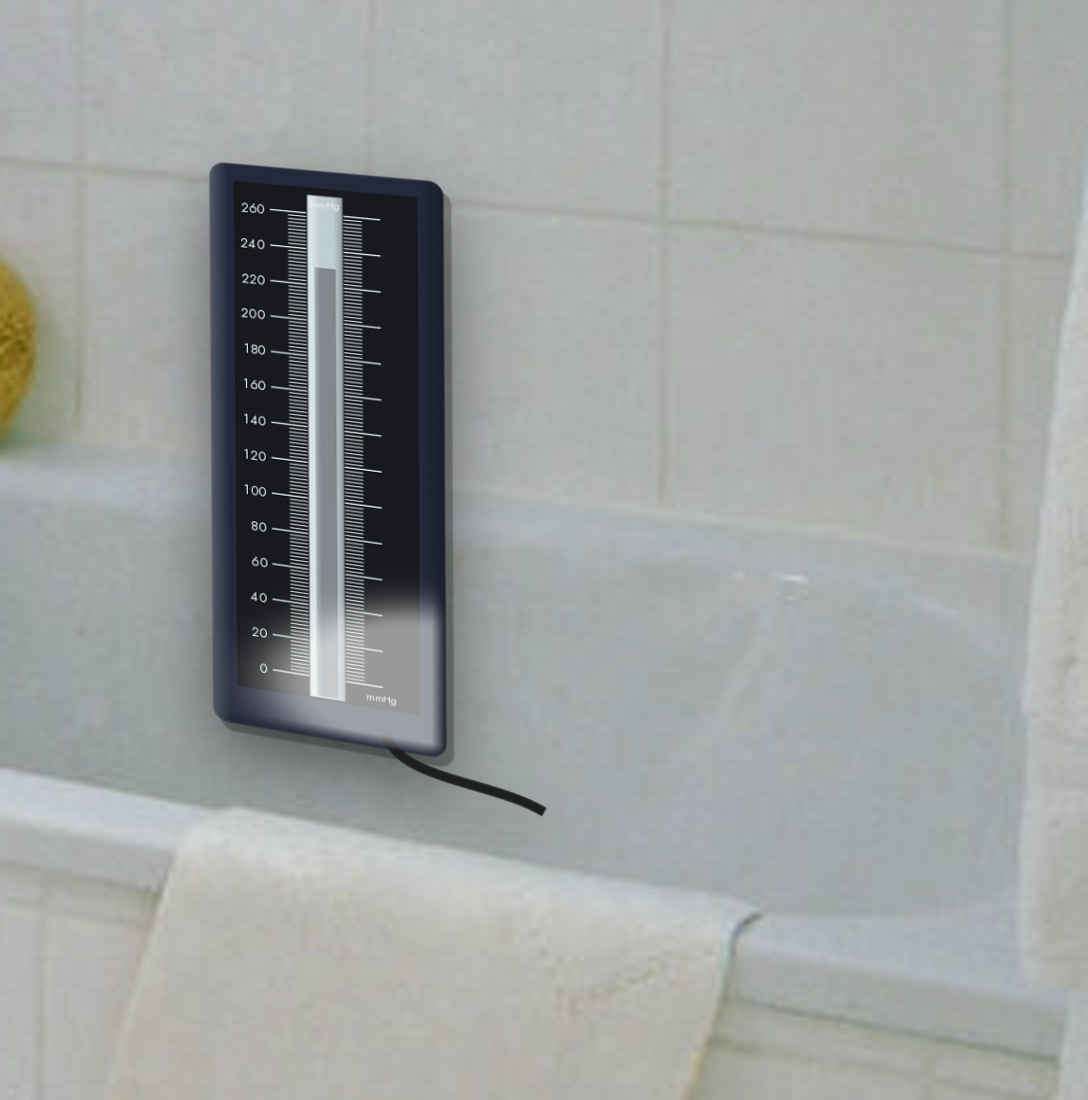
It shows **230** mmHg
